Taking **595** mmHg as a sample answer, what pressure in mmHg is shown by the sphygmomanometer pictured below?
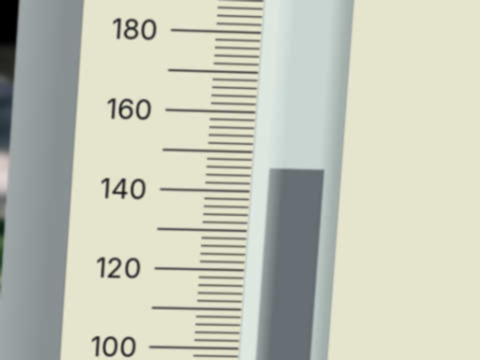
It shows **146** mmHg
